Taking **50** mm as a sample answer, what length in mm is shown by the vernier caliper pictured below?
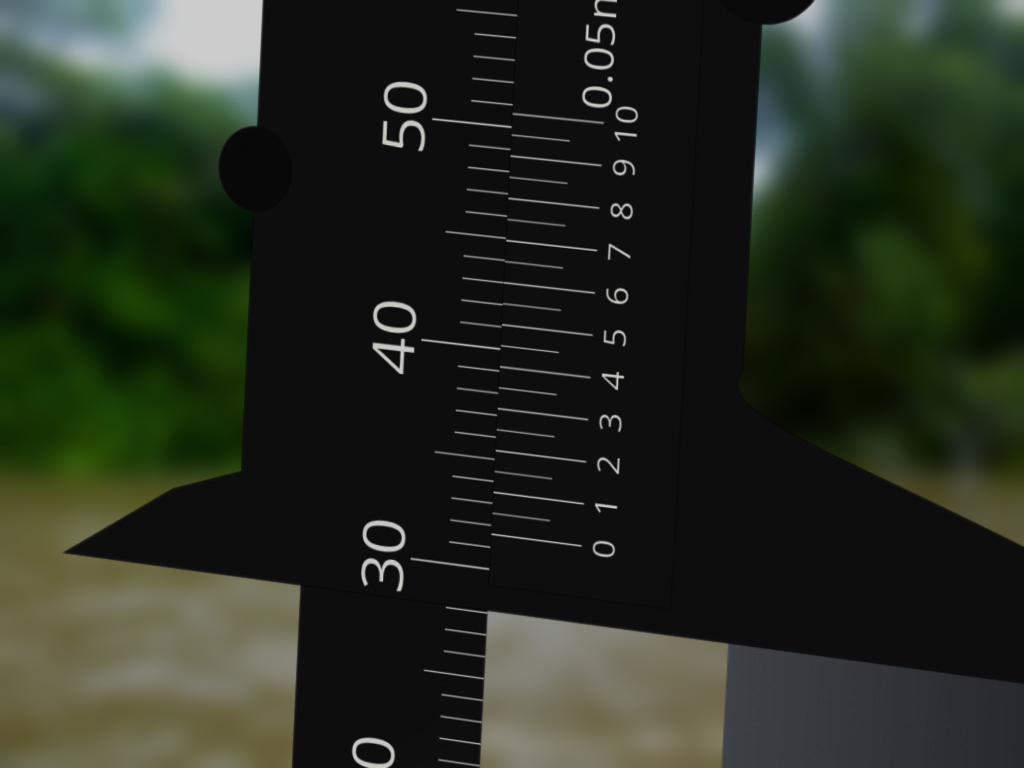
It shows **31.6** mm
